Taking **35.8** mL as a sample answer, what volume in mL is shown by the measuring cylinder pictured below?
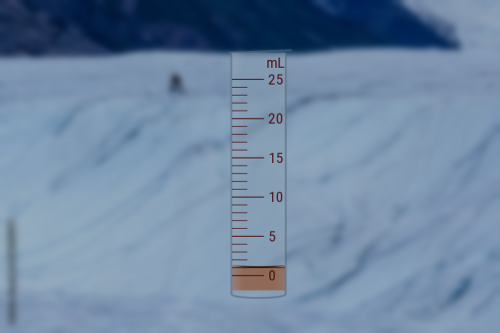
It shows **1** mL
